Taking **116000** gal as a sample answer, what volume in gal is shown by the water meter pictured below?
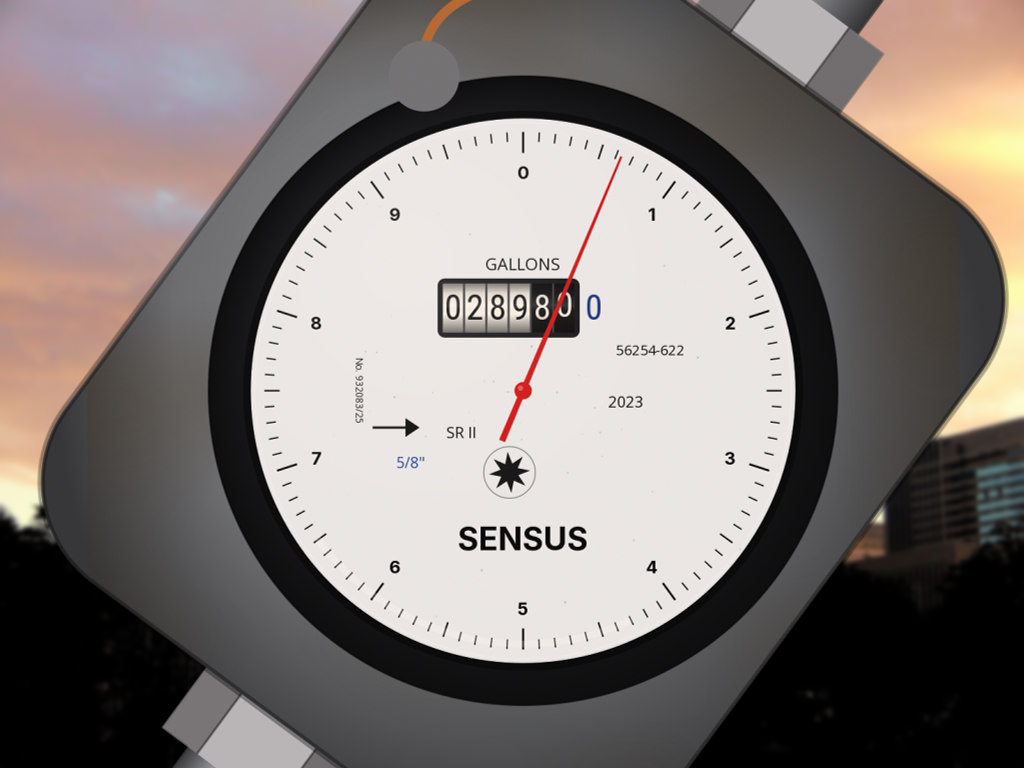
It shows **289800.6** gal
